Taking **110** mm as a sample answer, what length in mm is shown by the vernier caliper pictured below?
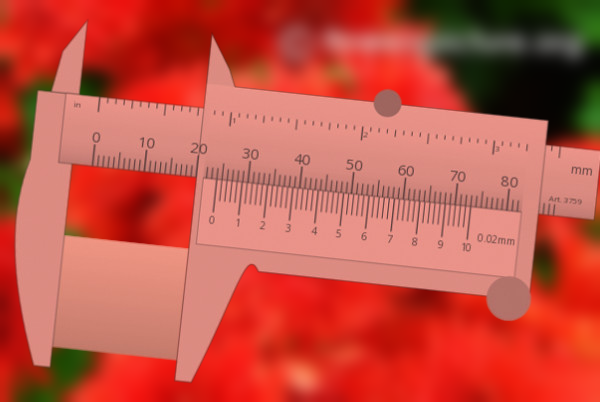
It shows **24.0** mm
